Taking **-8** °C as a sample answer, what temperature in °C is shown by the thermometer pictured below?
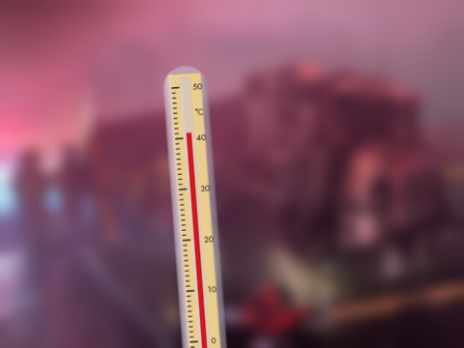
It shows **41** °C
